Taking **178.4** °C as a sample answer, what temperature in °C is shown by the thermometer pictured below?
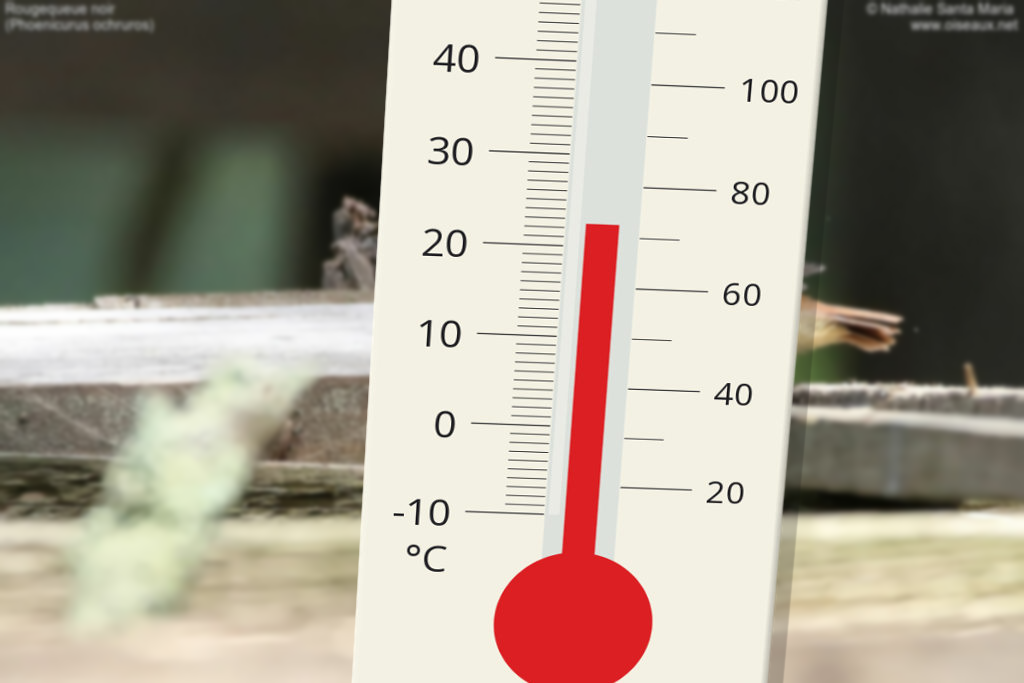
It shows **22.5** °C
